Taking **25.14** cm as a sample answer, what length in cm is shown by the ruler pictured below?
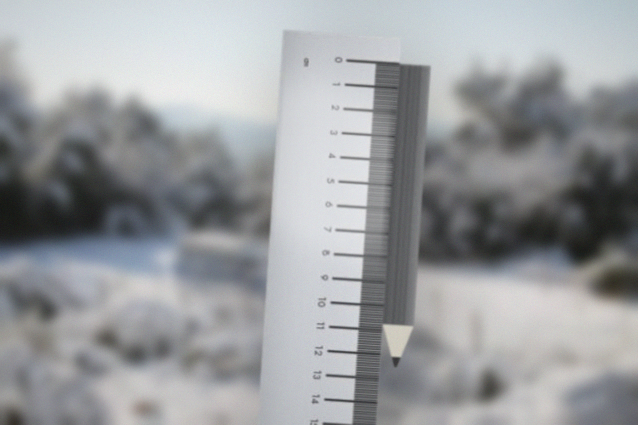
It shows **12.5** cm
